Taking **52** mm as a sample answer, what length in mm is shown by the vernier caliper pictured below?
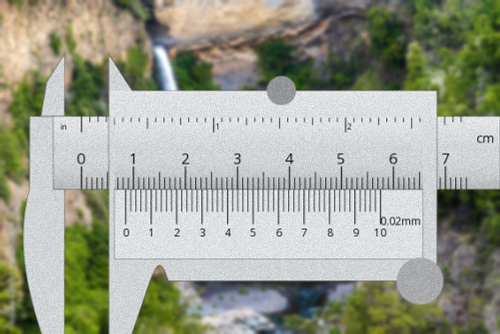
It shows **8.5** mm
